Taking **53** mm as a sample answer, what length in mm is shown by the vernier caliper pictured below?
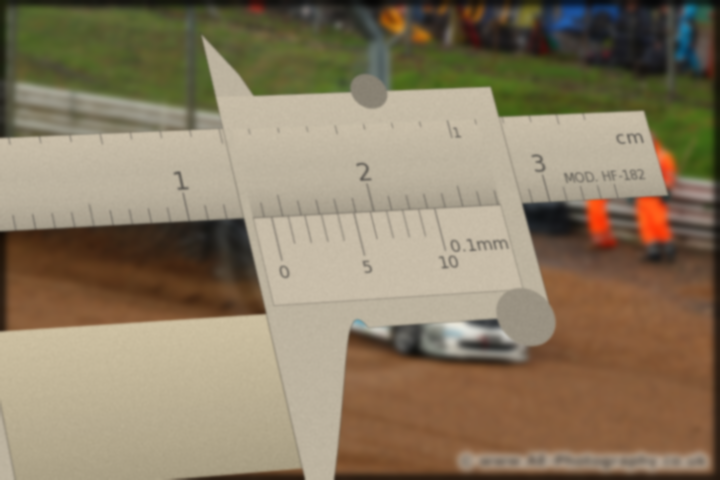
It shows **14.4** mm
